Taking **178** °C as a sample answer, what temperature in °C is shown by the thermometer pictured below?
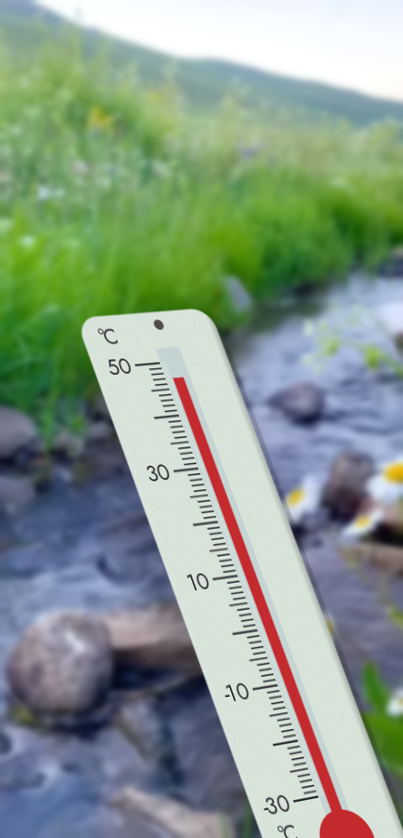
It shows **47** °C
